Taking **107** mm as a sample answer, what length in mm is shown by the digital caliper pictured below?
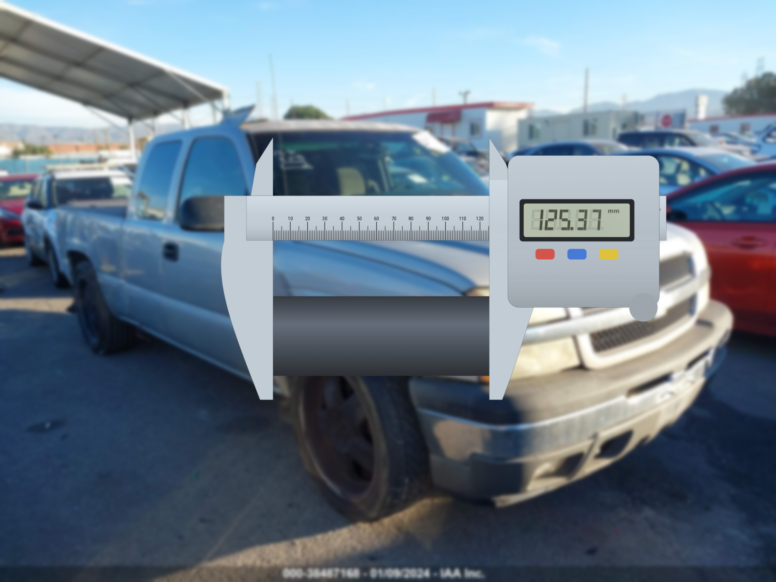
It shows **125.37** mm
